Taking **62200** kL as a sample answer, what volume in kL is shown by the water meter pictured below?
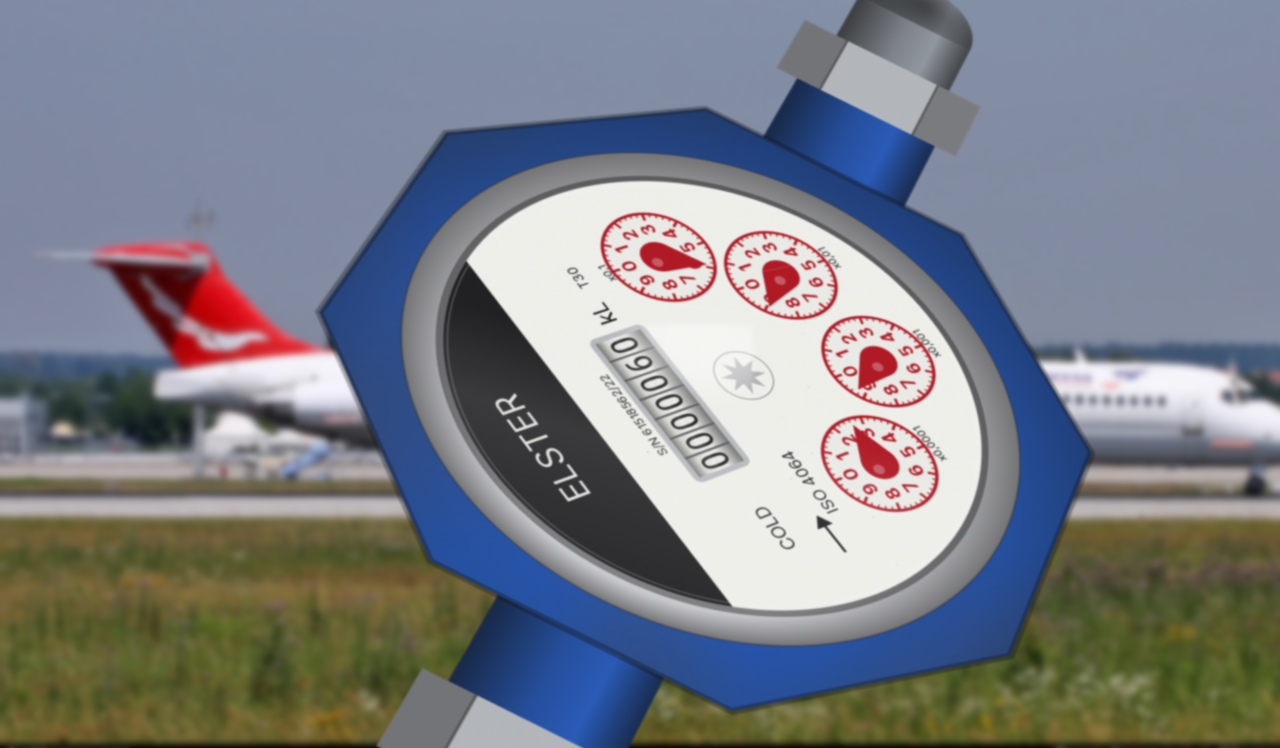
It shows **60.5892** kL
